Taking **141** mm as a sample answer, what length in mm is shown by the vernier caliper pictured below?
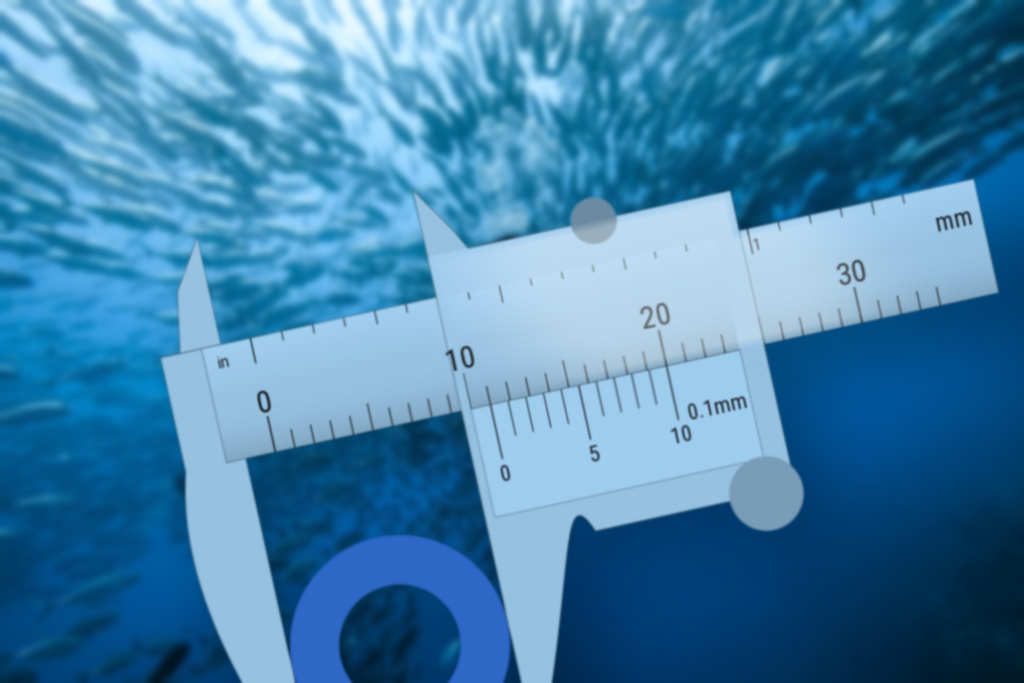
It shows **11.0** mm
